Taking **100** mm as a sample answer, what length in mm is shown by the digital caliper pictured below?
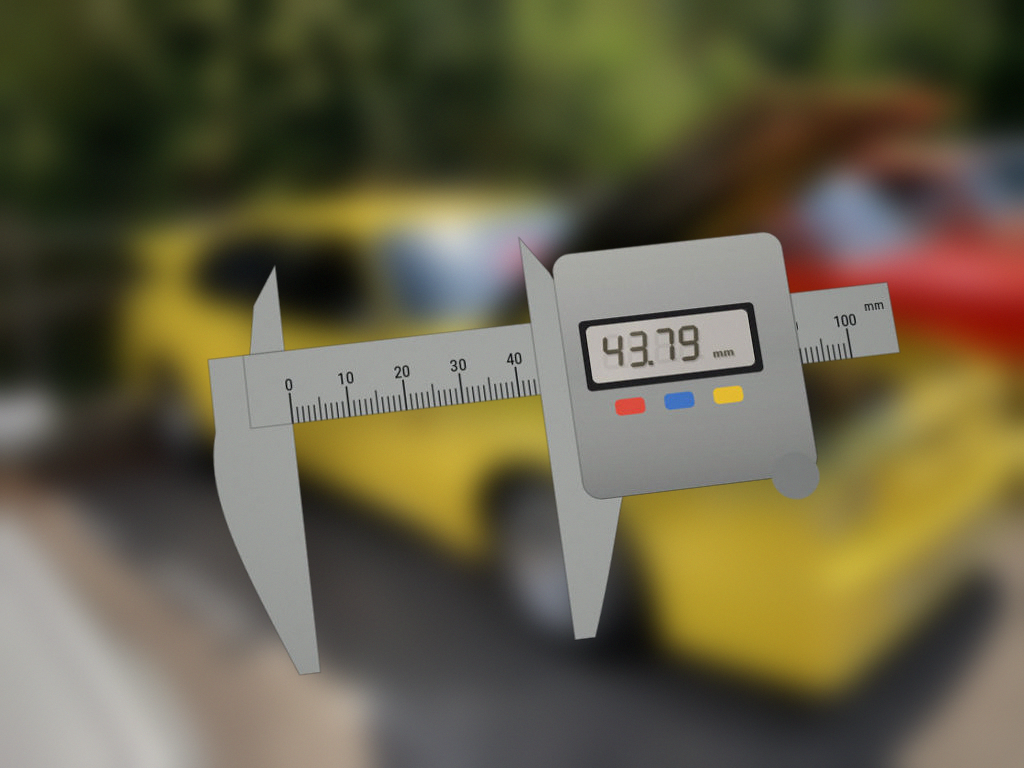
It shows **43.79** mm
